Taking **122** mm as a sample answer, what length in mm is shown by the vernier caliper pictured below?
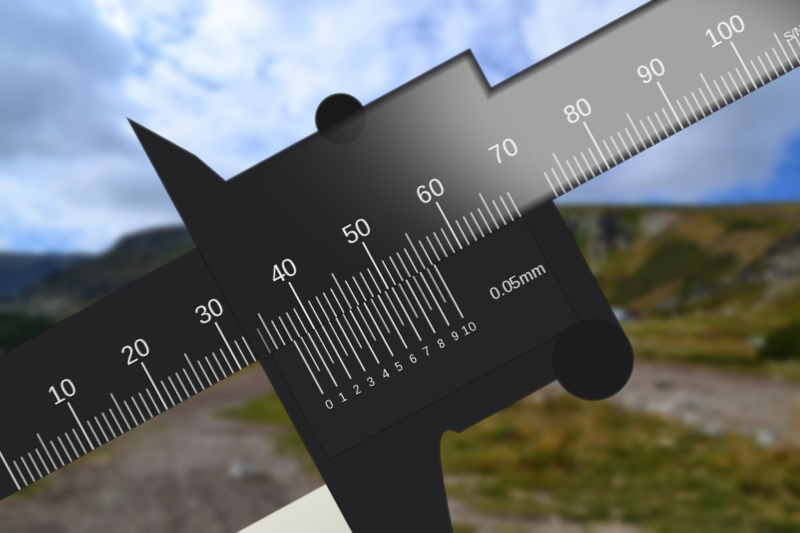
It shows **37.2** mm
